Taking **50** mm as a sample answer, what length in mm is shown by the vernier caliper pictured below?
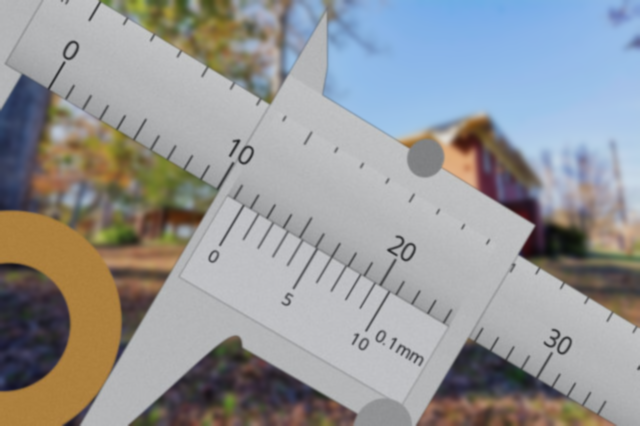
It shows **11.6** mm
